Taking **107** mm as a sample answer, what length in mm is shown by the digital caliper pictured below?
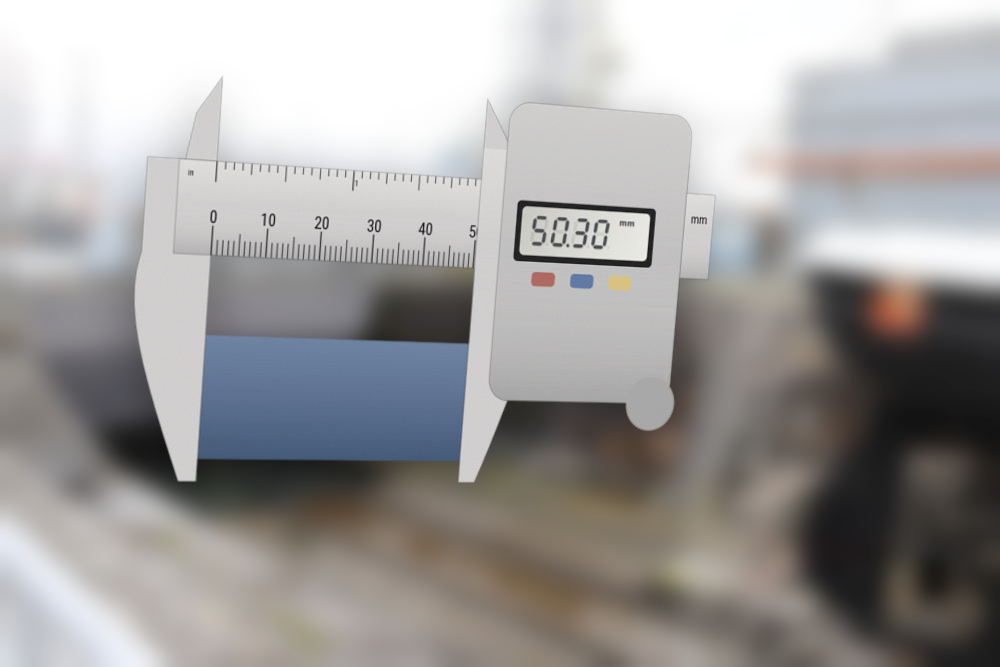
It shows **50.30** mm
